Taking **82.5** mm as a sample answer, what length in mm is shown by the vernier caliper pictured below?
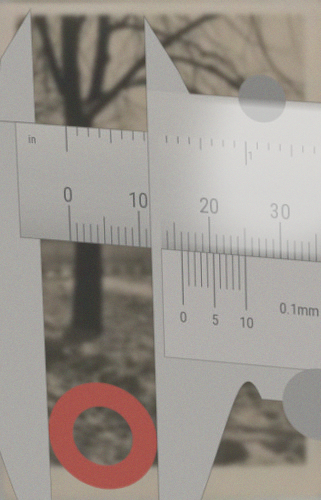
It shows **16.0** mm
